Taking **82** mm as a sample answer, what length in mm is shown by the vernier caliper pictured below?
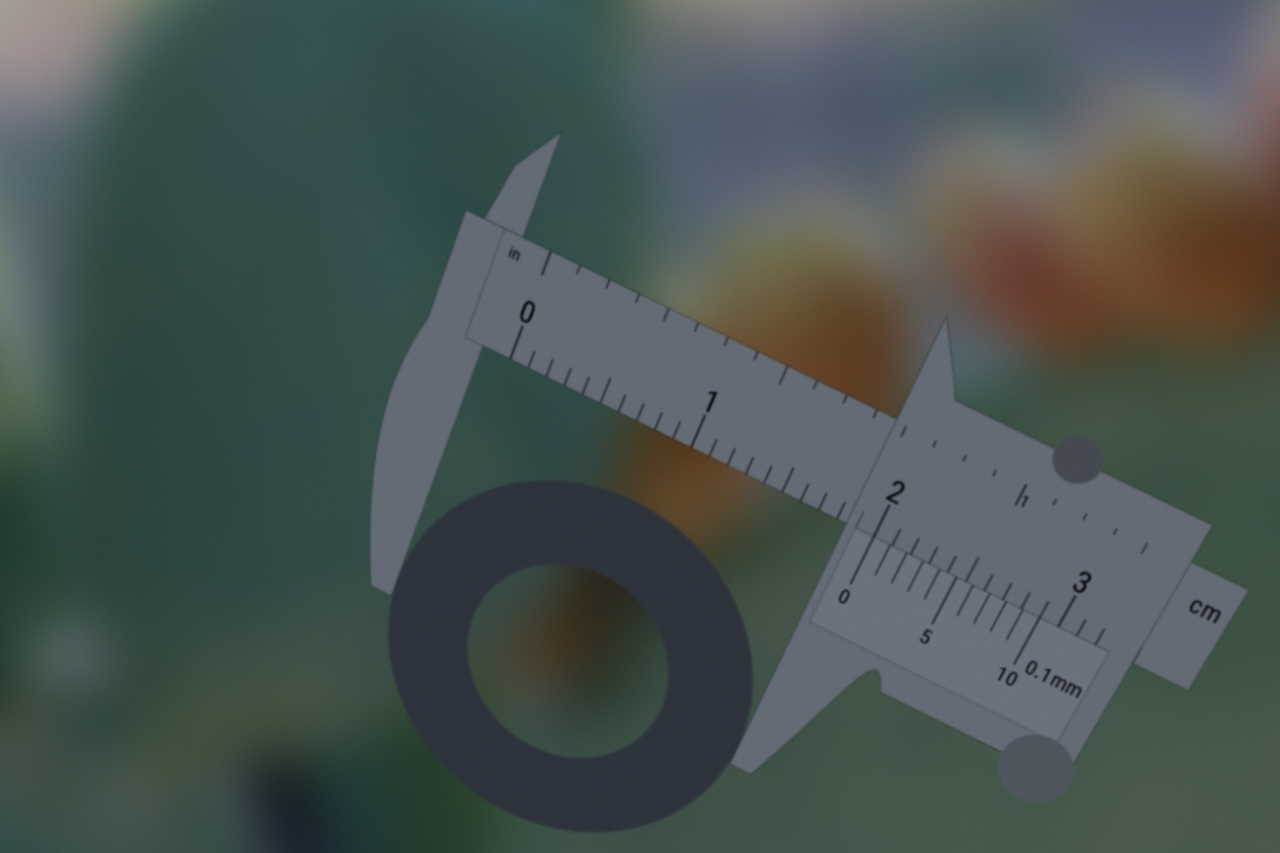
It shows **20.0** mm
